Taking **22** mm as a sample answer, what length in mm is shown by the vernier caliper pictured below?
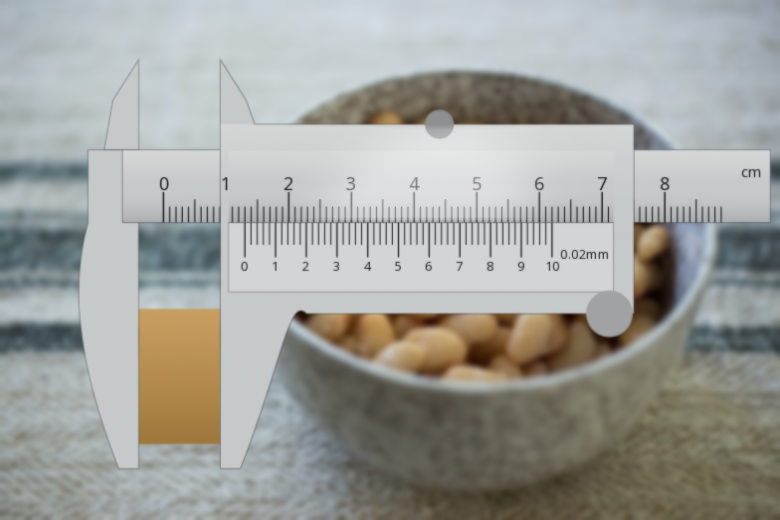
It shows **13.0** mm
